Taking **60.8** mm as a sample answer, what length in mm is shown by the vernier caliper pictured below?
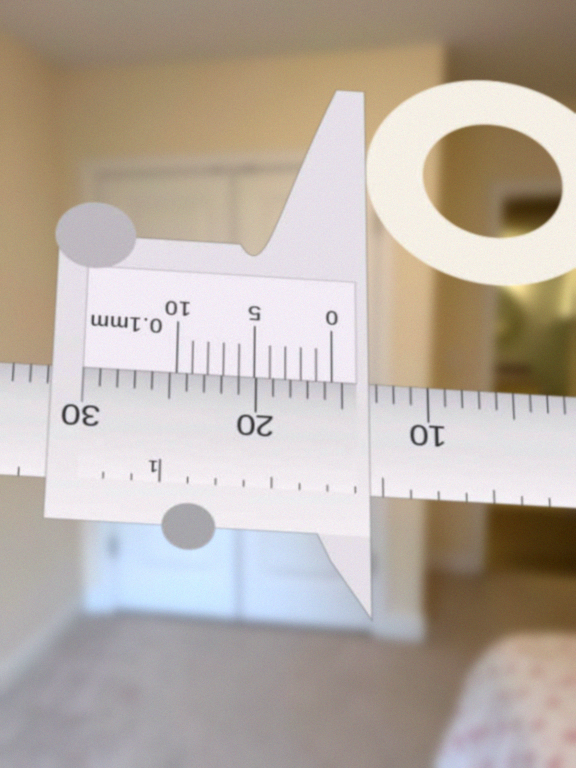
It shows **15.6** mm
